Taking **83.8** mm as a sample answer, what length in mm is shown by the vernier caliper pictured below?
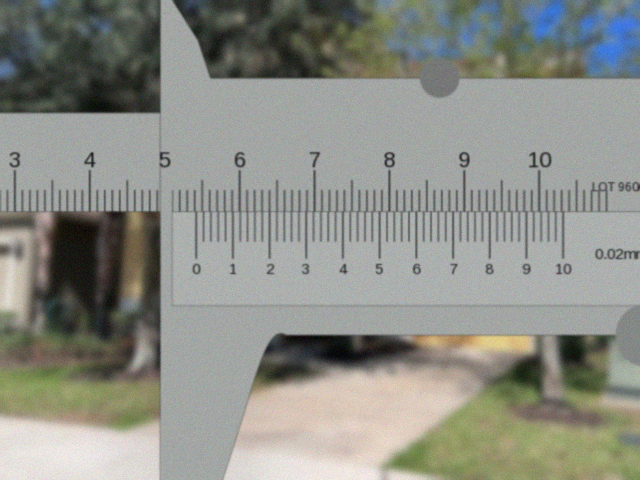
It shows **54.2** mm
